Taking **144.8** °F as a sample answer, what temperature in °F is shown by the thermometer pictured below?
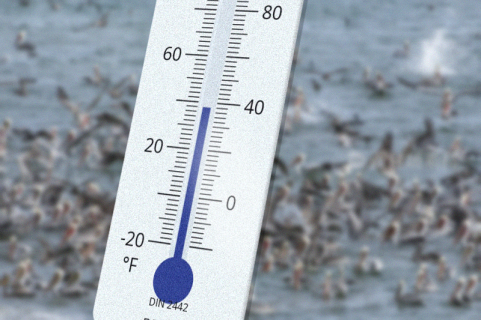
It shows **38** °F
